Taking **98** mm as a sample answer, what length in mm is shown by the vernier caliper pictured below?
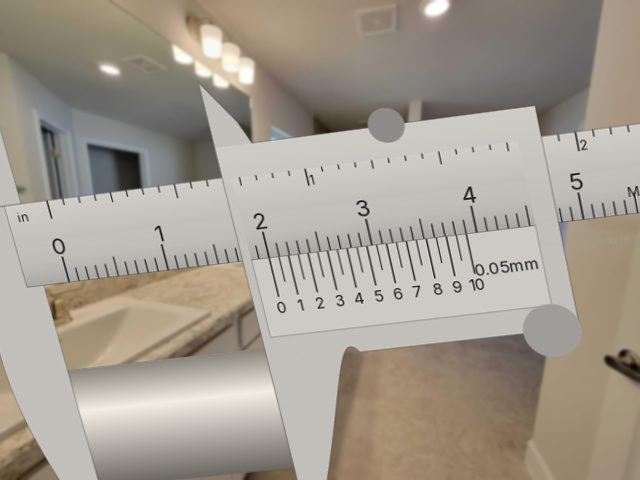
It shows **20.0** mm
